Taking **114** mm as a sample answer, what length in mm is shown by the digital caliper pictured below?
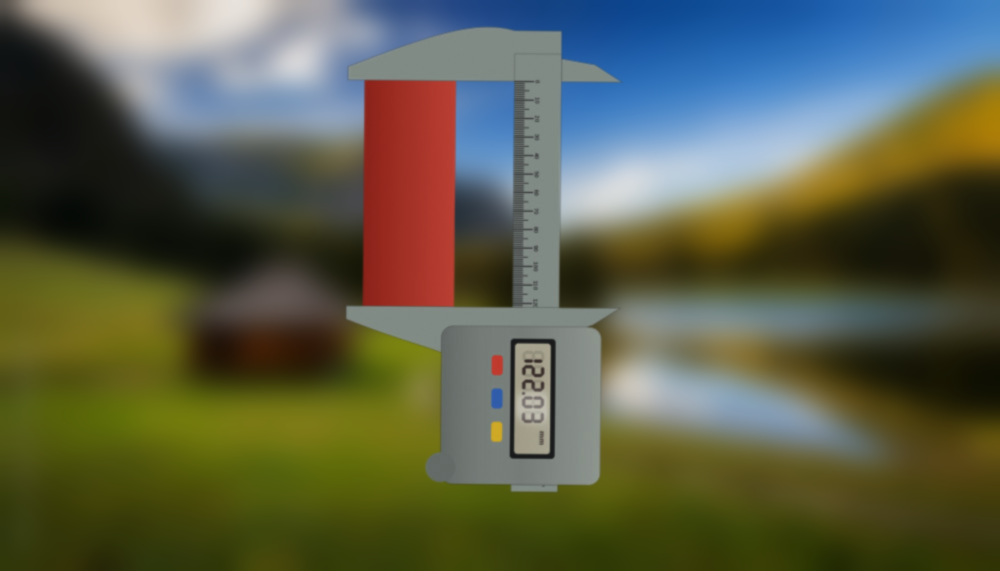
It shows **122.03** mm
